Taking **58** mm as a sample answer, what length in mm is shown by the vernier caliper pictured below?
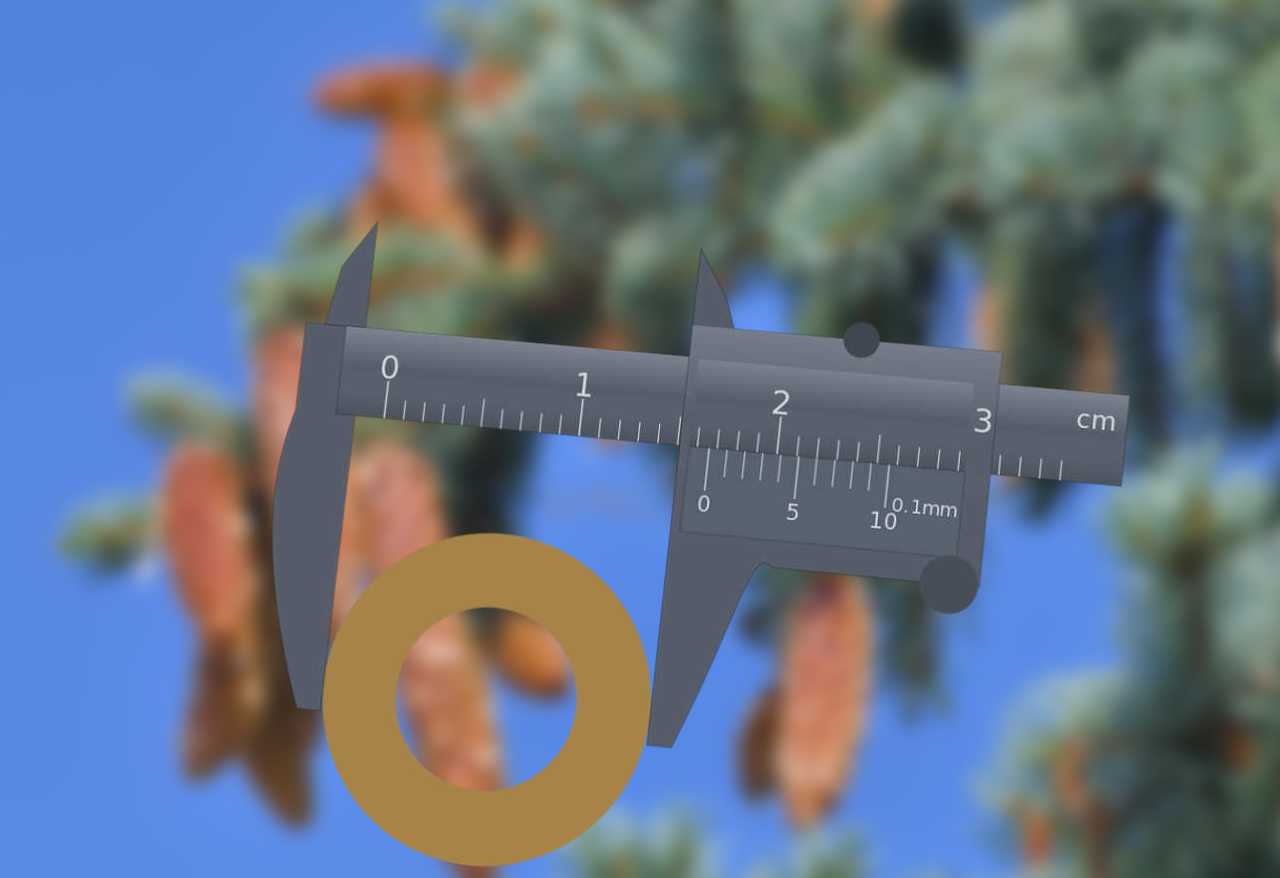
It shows **16.6** mm
